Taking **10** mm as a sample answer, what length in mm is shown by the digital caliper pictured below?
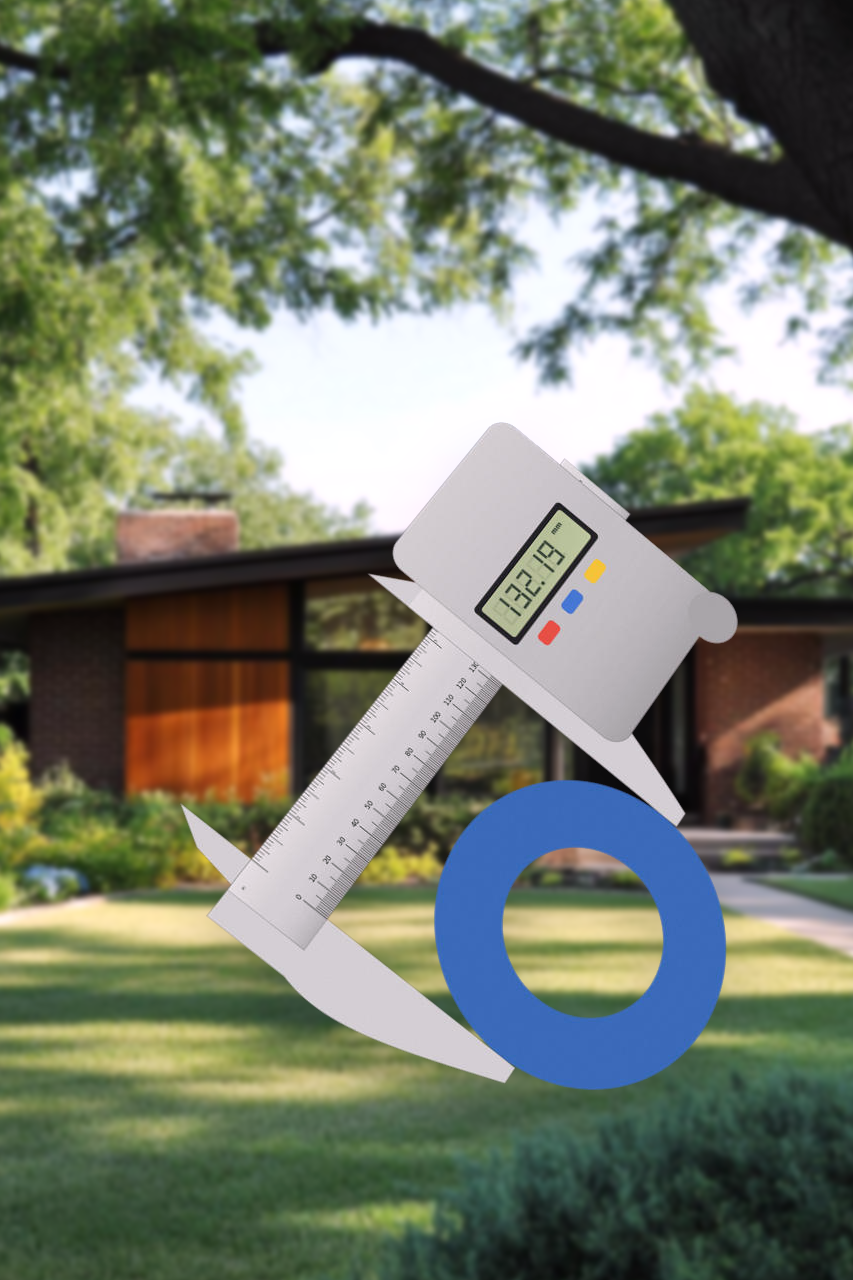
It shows **132.19** mm
